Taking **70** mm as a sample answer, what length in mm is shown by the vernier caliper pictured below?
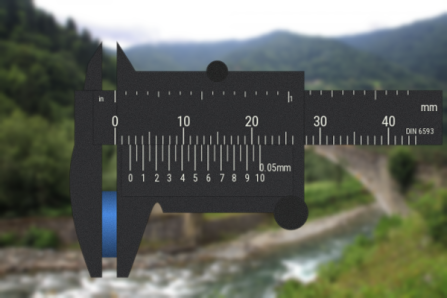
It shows **2.2** mm
